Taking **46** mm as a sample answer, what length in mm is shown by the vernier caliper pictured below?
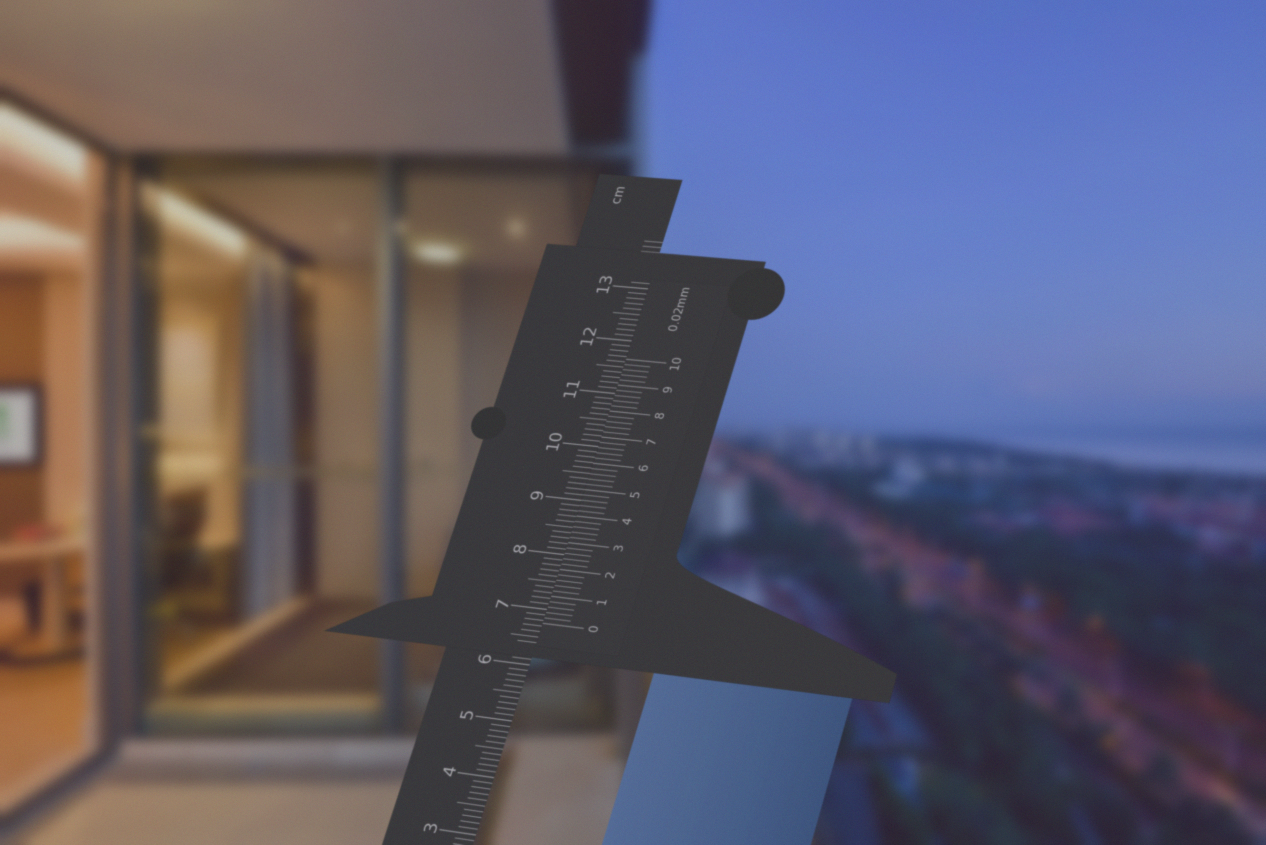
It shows **67.5** mm
